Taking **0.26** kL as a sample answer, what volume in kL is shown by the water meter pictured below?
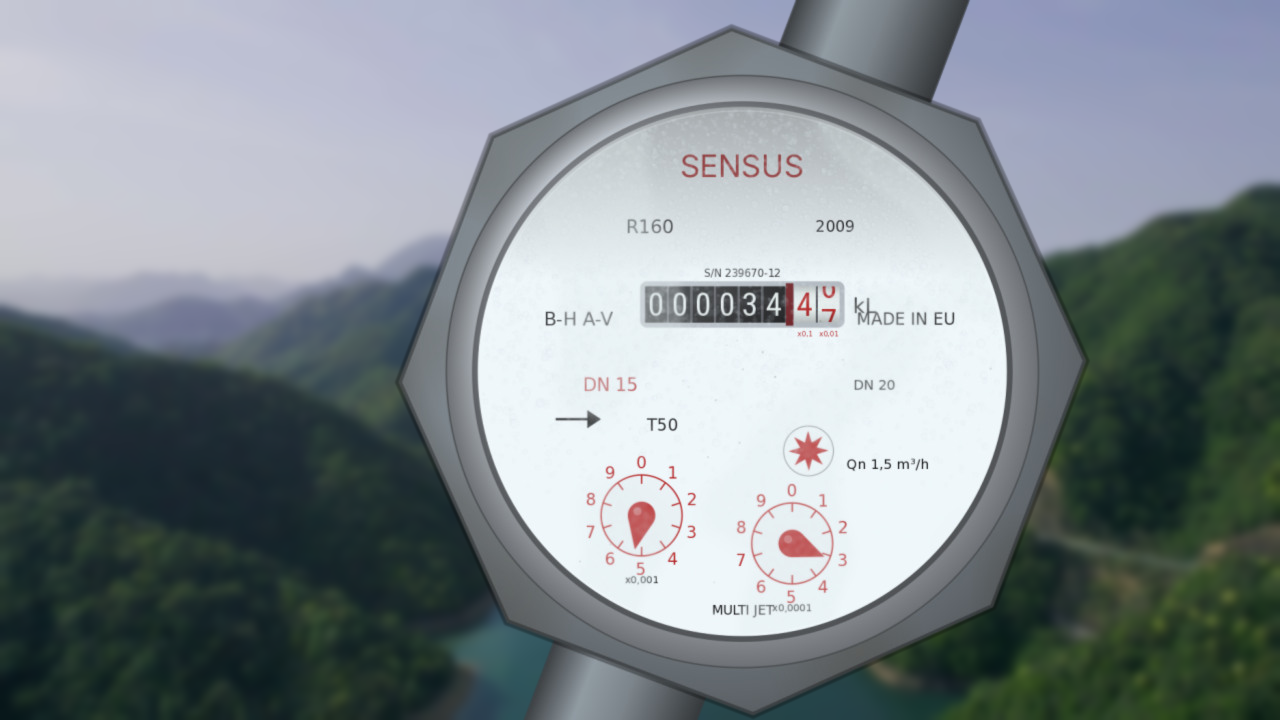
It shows **34.4653** kL
